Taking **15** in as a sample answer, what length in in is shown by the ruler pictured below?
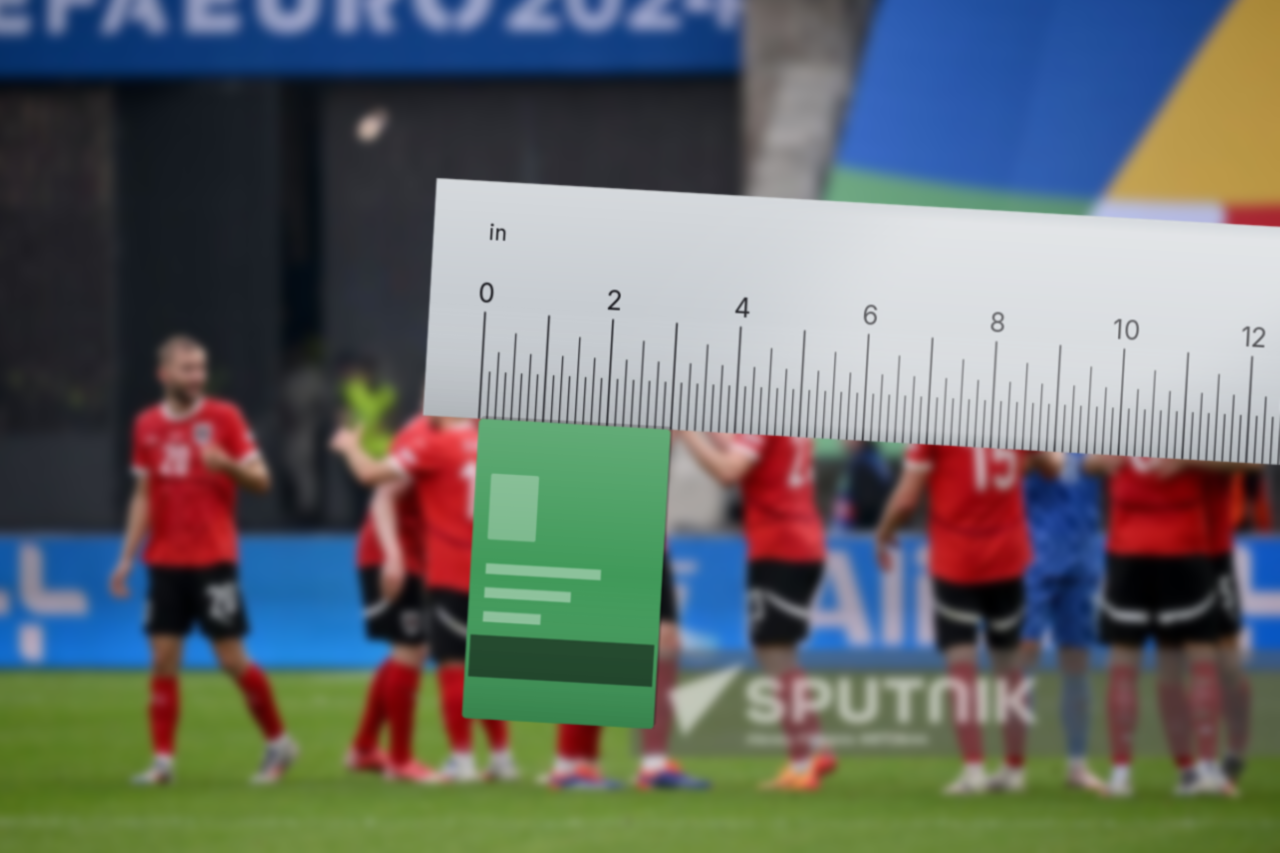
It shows **3** in
